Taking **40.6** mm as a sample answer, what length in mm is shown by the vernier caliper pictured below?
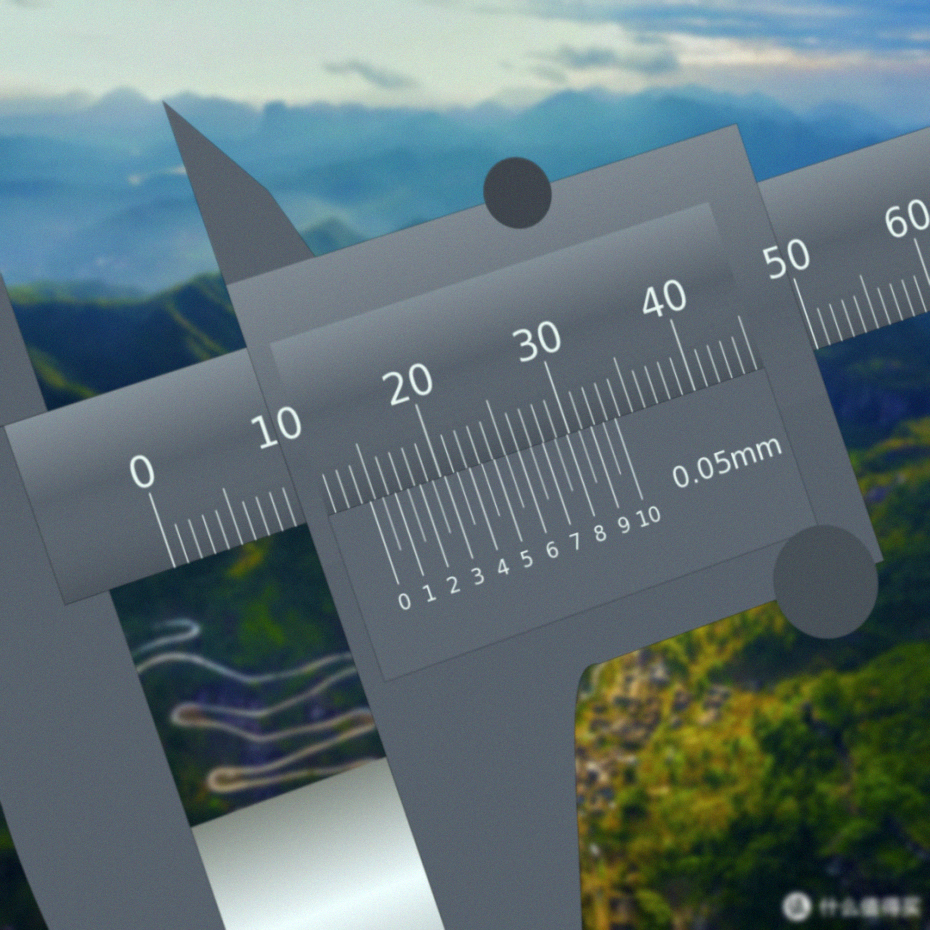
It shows **14.6** mm
